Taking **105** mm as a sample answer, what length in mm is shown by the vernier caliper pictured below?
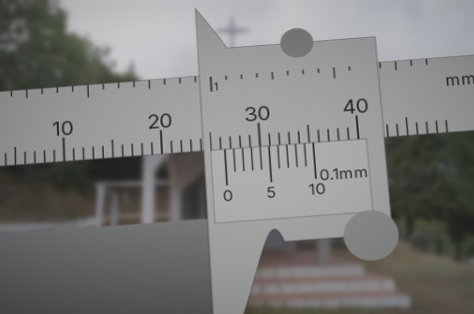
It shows **26.4** mm
